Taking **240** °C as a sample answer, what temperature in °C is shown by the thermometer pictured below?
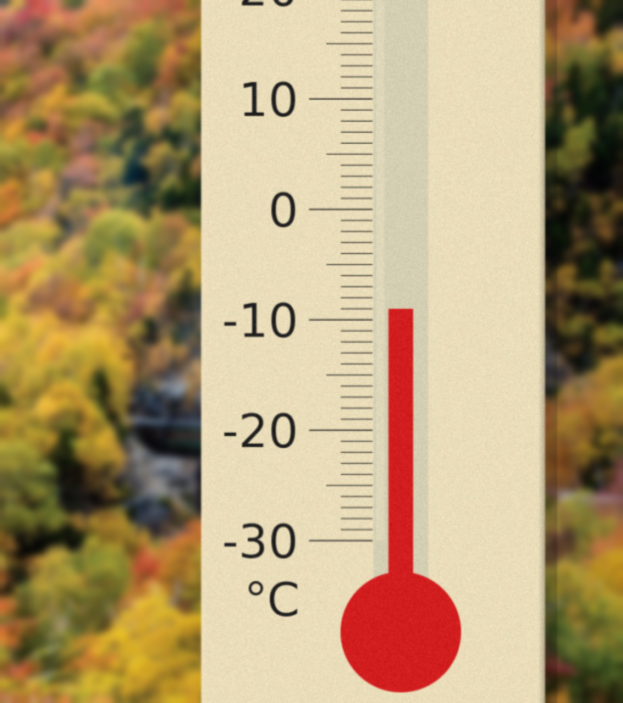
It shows **-9** °C
